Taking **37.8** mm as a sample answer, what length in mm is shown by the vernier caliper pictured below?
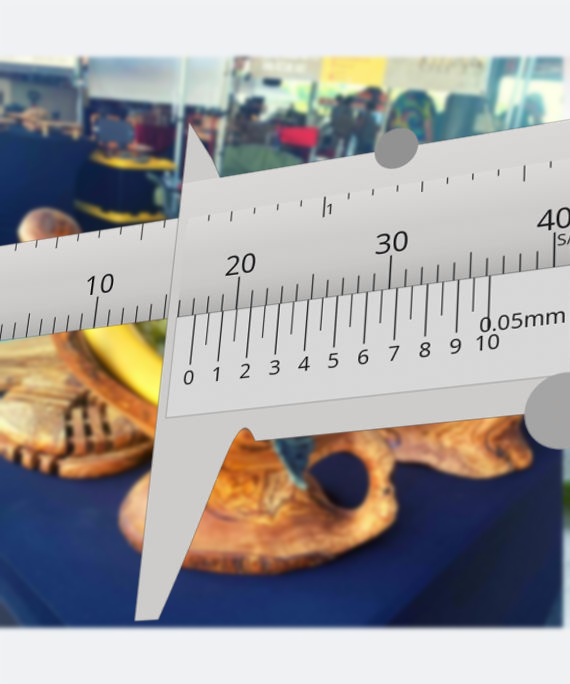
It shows **17.2** mm
